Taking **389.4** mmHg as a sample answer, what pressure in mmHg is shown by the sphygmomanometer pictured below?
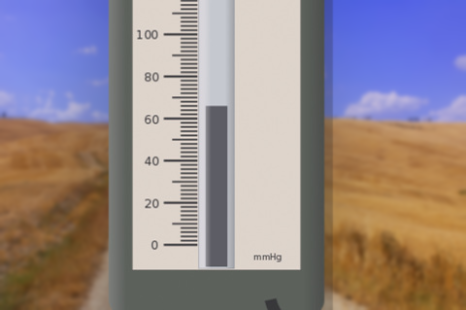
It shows **66** mmHg
